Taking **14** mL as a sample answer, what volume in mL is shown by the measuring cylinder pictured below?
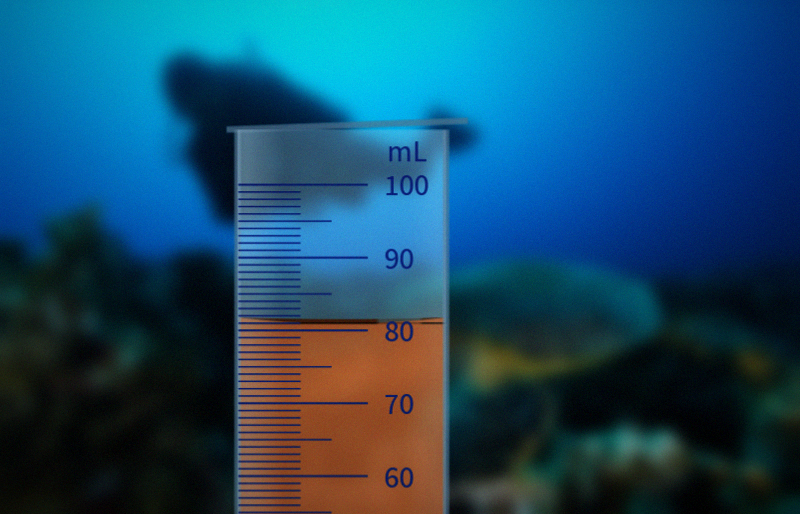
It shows **81** mL
